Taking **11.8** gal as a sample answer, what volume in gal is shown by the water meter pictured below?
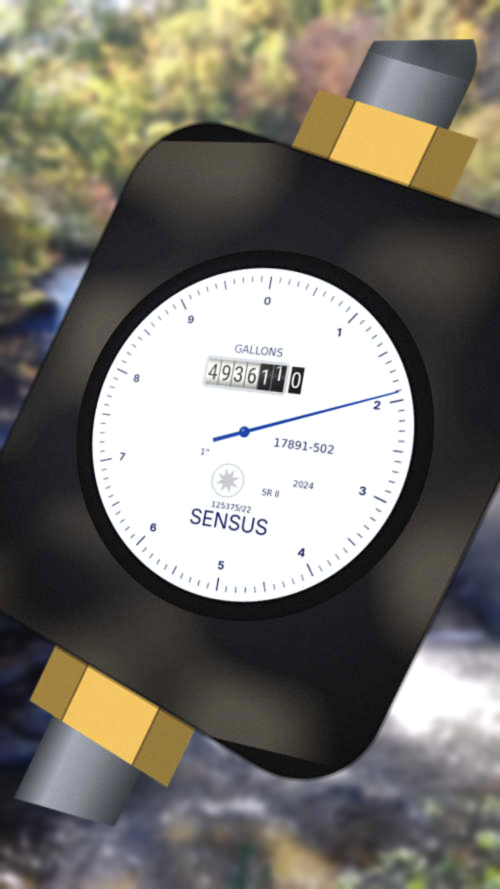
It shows **4936111.9** gal
